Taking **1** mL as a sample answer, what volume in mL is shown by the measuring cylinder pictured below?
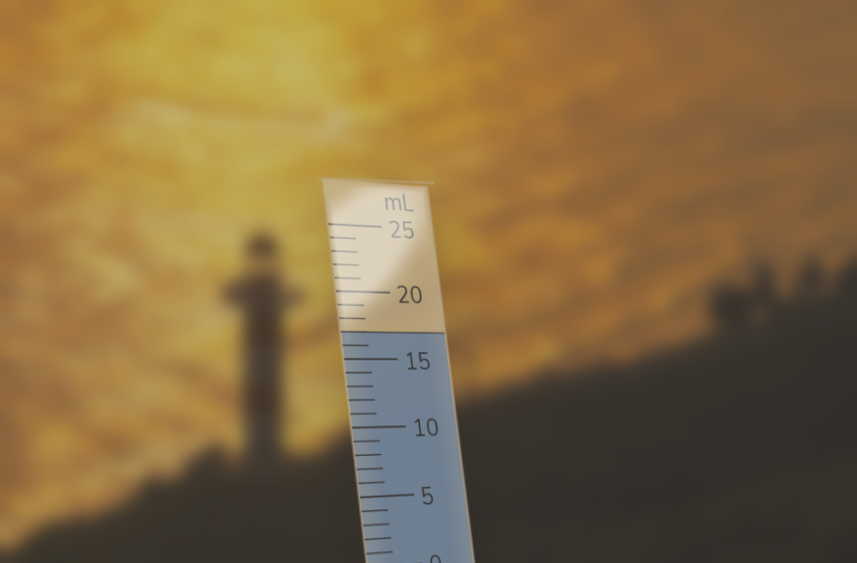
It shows **17** mL
